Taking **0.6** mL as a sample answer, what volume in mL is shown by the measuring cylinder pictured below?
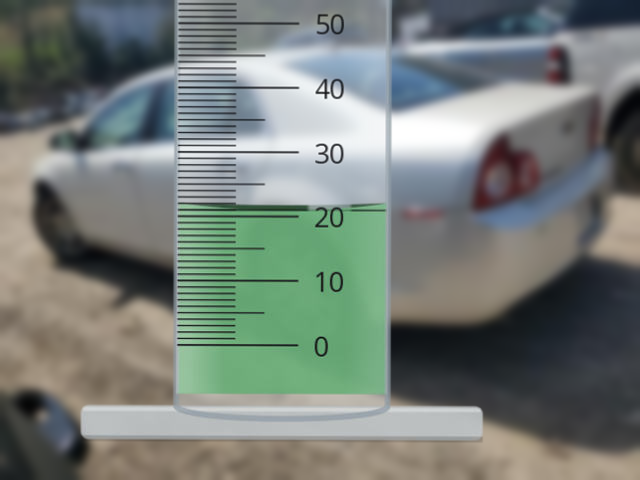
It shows **21** mL
